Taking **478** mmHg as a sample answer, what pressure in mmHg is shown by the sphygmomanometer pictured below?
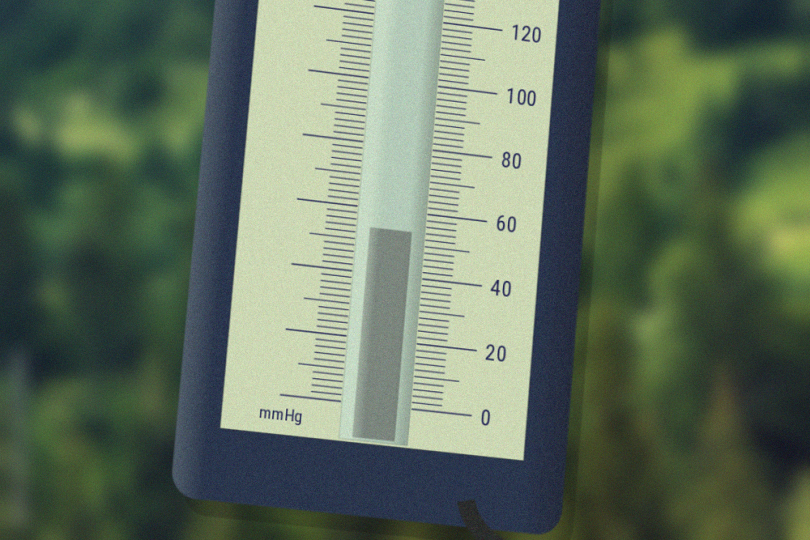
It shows **54** mmHg
